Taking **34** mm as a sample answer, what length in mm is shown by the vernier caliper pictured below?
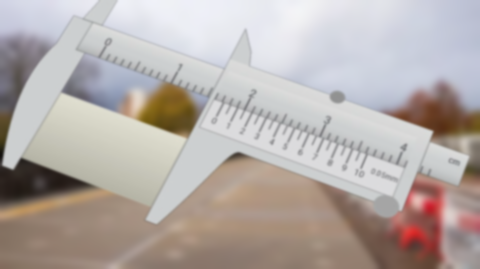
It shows **17.2** mm
